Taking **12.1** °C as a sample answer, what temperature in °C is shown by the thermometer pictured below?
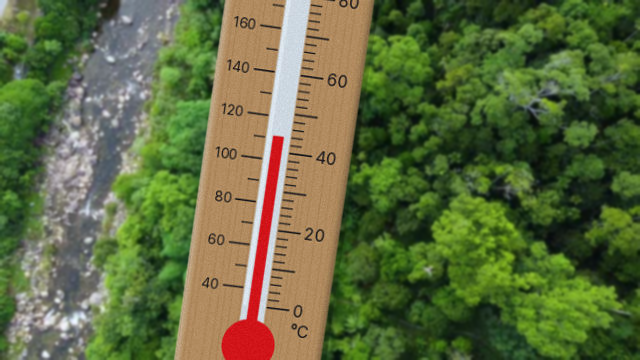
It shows **44** °C
